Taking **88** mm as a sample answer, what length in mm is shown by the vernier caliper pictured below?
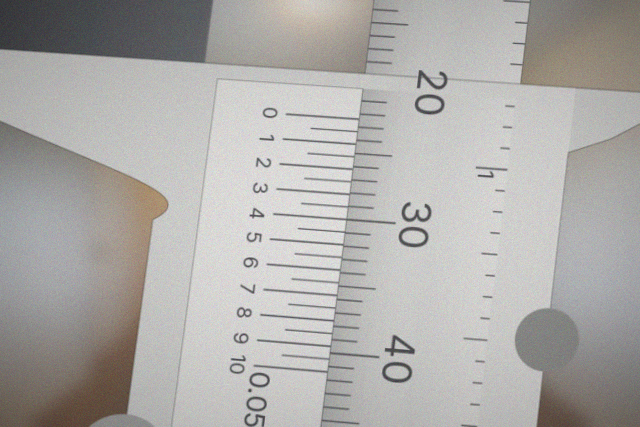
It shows **22.4** mm
